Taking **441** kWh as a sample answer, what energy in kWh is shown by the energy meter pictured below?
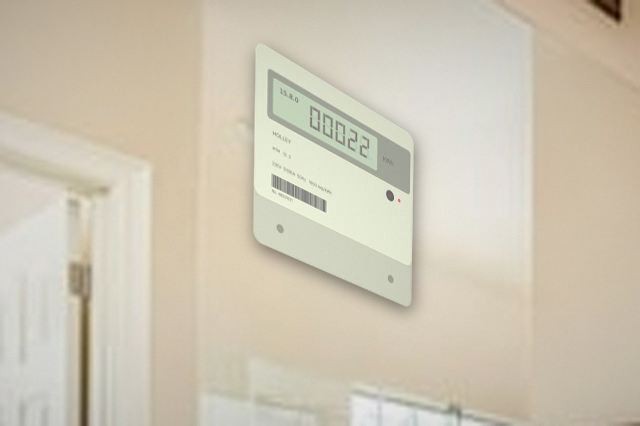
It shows **22** kWh
